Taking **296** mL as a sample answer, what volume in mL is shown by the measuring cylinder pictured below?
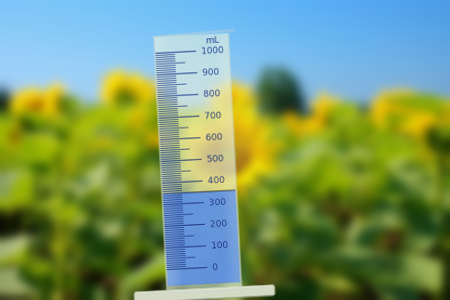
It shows **350** mL
